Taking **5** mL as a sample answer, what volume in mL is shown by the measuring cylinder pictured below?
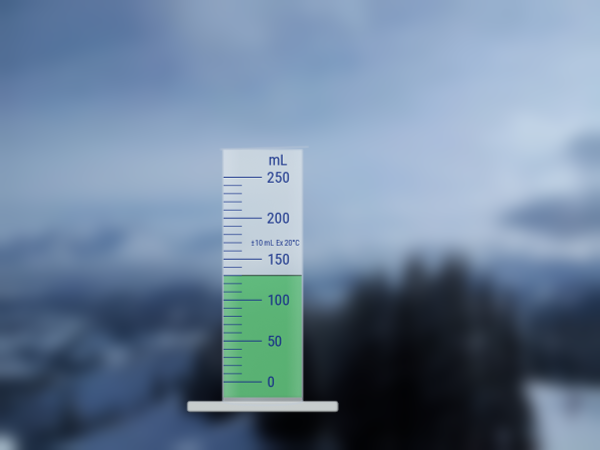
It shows **130** mL
